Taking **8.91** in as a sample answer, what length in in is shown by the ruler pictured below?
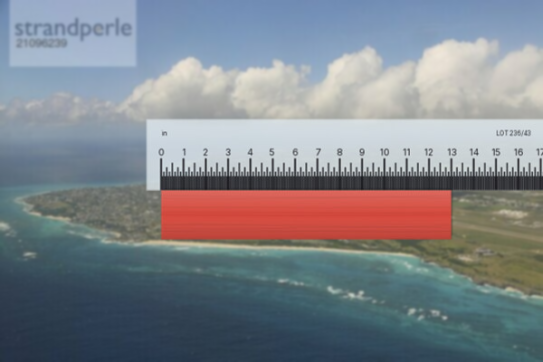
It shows **13** in
